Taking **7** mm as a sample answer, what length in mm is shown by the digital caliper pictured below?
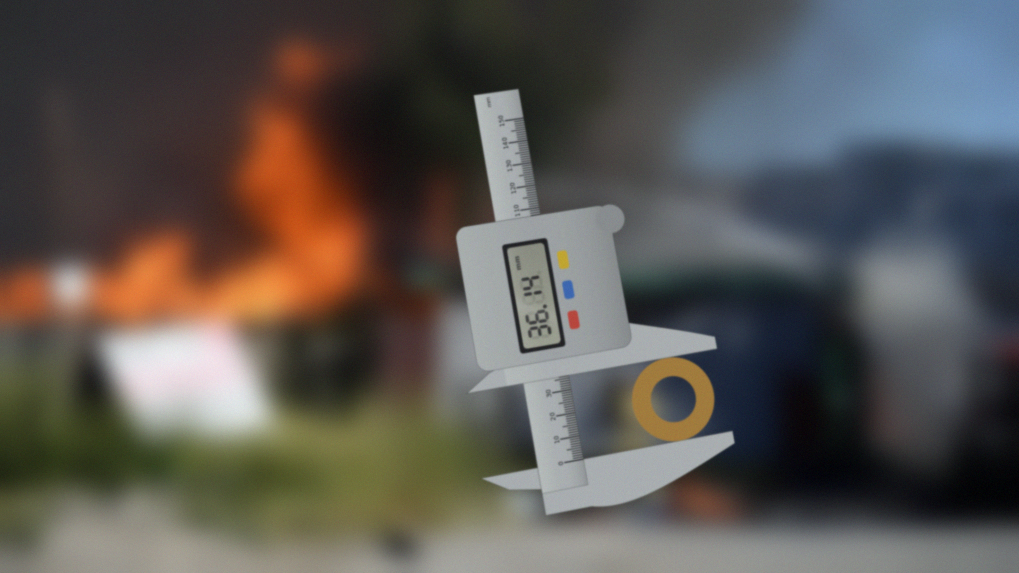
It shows **36.14** mm
